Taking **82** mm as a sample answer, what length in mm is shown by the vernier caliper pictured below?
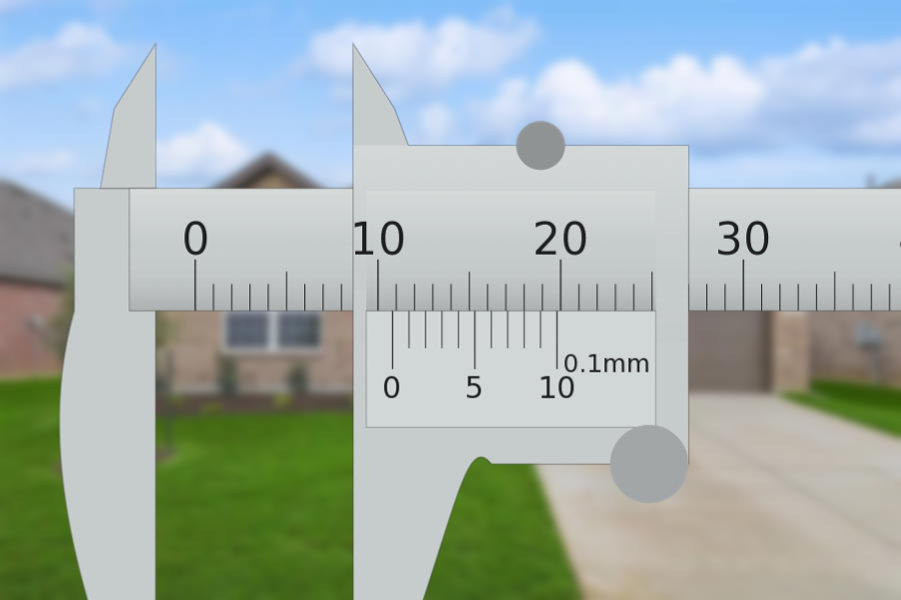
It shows **10.8** mm
